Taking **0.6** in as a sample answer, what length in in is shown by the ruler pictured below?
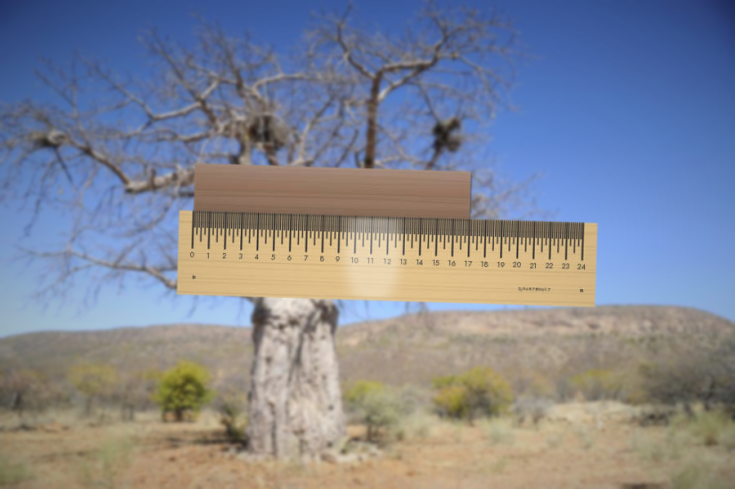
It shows **17** in
